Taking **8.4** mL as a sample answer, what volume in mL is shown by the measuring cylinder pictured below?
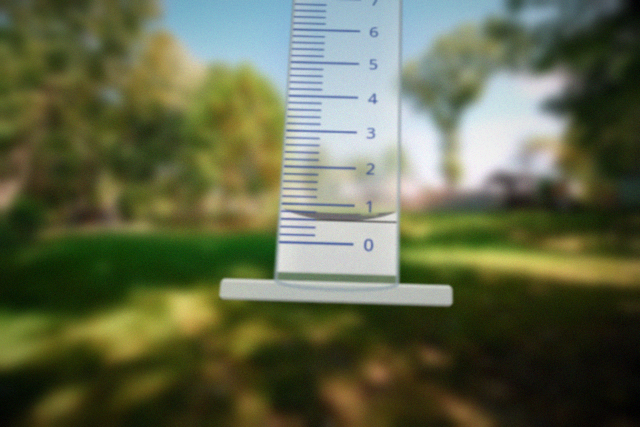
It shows **0.6** mL
